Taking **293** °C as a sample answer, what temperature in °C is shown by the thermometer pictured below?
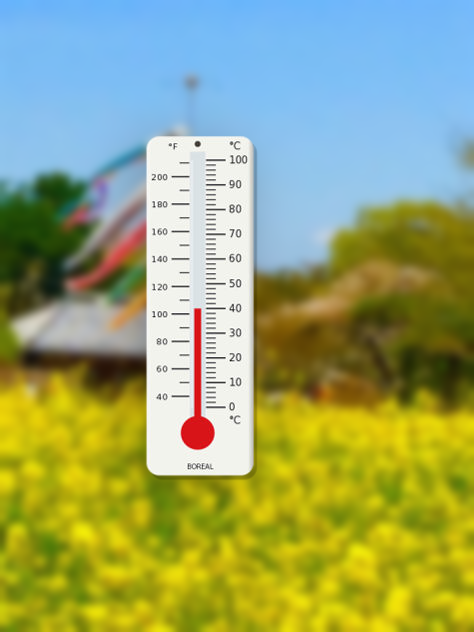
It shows **40** °C
